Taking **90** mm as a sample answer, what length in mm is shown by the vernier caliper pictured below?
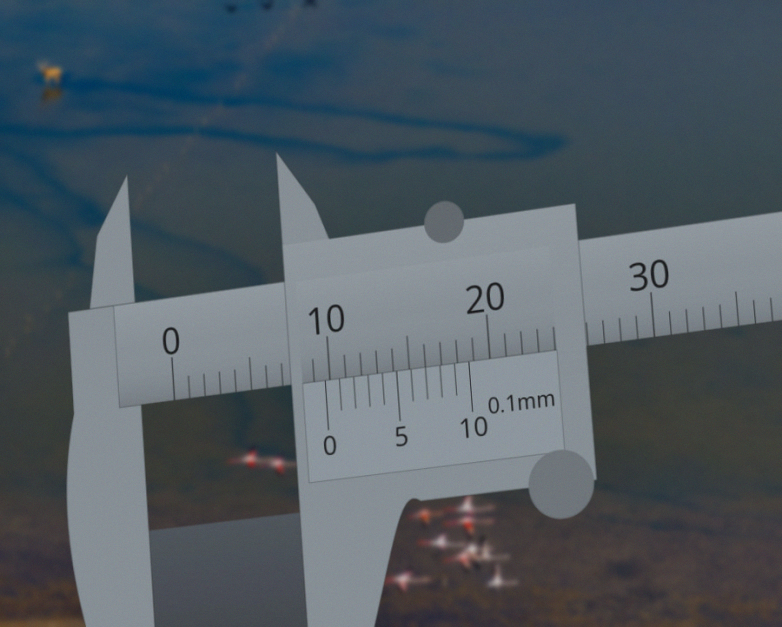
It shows **9.7** mm
